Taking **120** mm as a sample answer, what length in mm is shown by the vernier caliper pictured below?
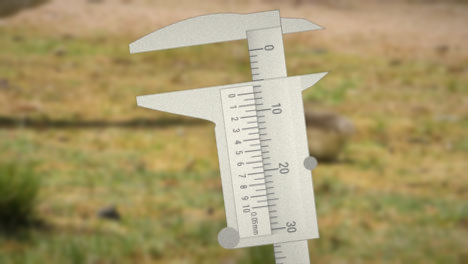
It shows **7.0** mm
